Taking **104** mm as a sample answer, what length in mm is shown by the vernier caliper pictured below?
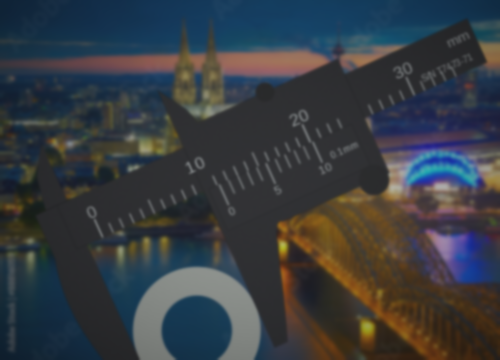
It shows **11.2** mm
